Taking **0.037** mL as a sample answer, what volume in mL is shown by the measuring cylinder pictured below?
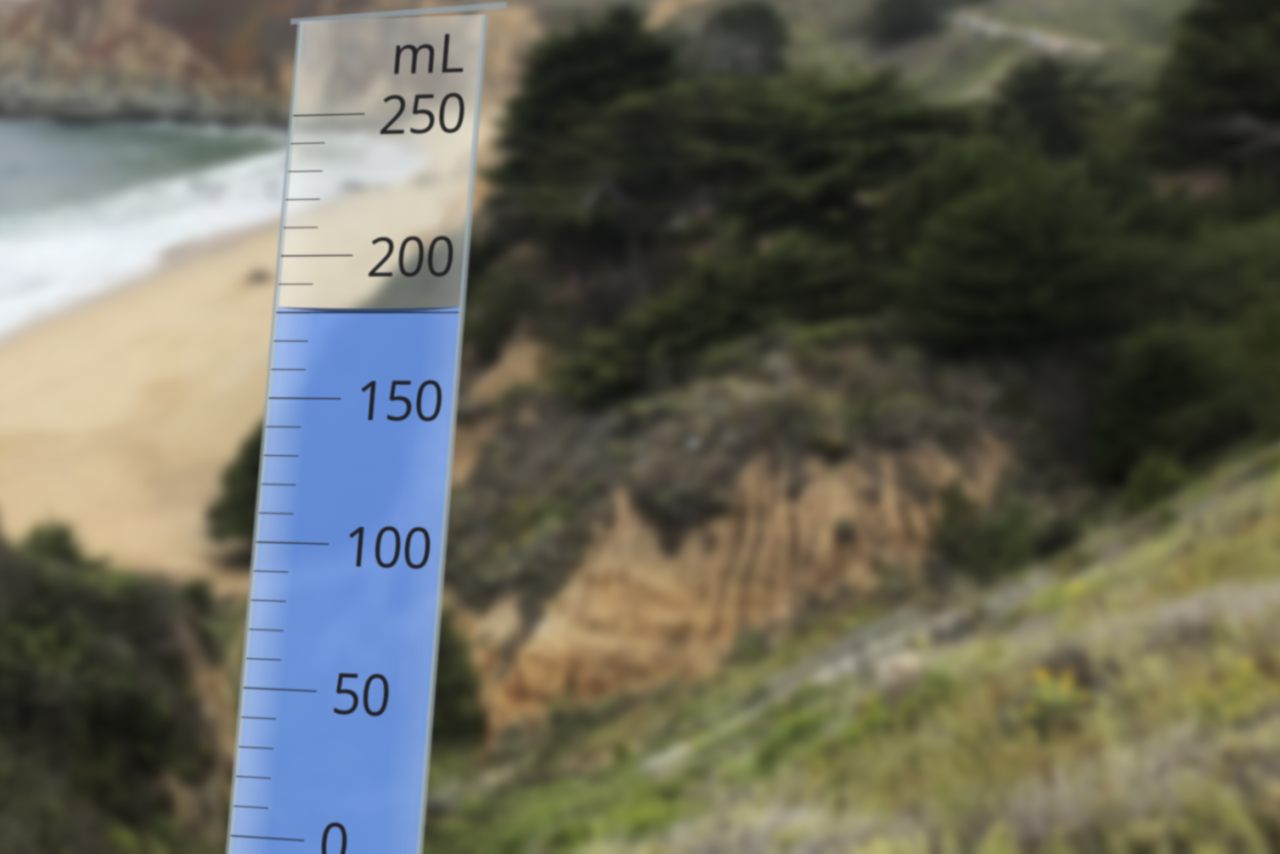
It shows **180** mL
